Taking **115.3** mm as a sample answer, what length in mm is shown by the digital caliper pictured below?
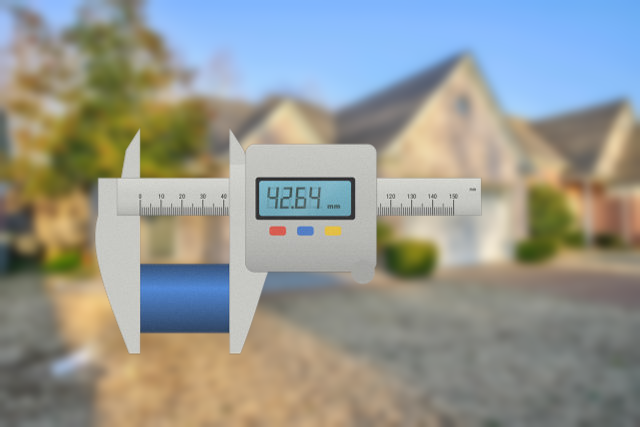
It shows **42.64** mm
